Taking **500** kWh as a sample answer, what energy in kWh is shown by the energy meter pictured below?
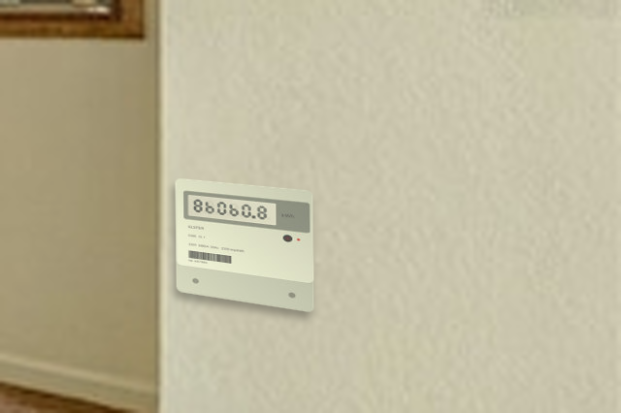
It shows **86060.8** kWh
